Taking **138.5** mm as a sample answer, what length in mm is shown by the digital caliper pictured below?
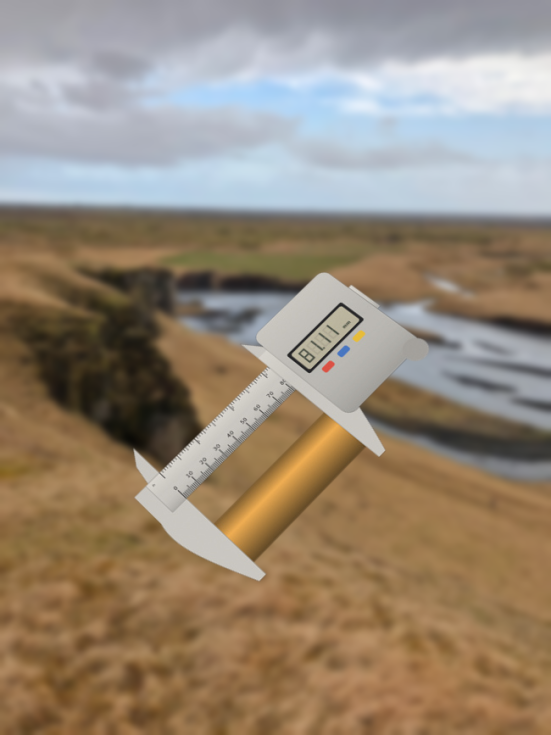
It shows **81.11** mm
